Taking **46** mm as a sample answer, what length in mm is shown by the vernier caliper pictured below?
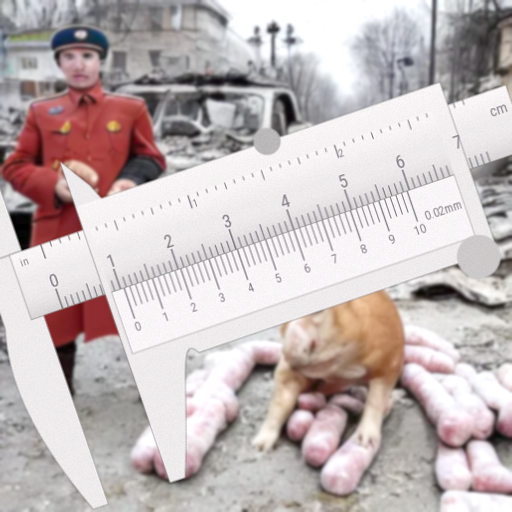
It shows **10.6** mm
